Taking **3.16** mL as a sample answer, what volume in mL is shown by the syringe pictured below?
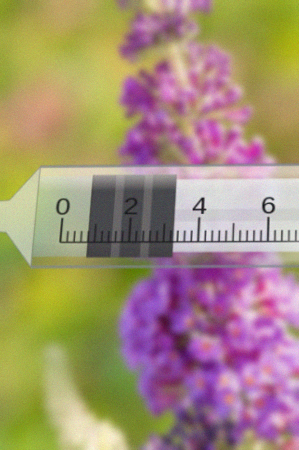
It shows **0.8** mL
